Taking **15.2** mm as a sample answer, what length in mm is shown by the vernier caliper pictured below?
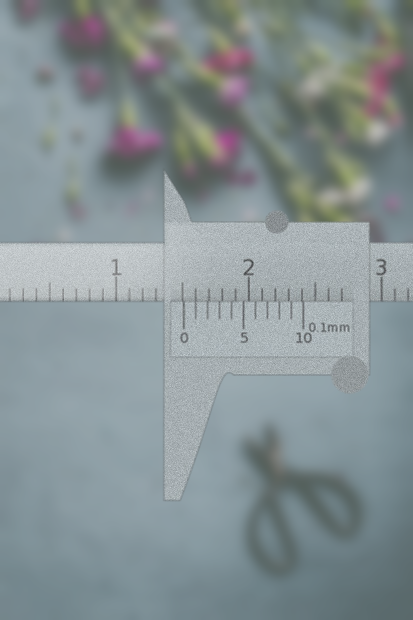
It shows **15.1** mm
